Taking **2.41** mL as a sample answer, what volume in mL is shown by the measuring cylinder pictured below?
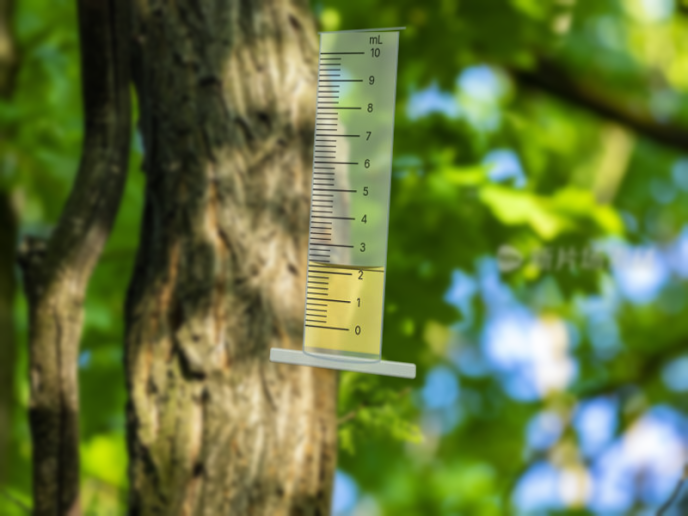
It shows **2.2** mL
